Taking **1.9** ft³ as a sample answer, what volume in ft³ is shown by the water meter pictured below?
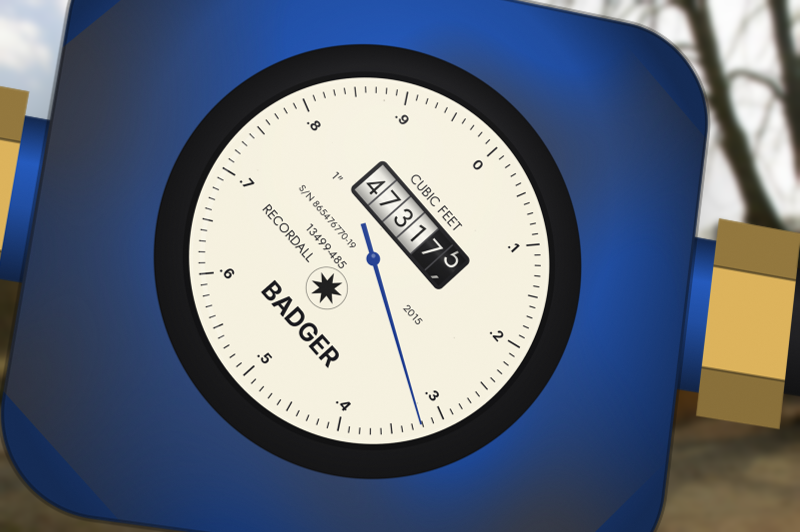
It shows **473175.32** ft³
